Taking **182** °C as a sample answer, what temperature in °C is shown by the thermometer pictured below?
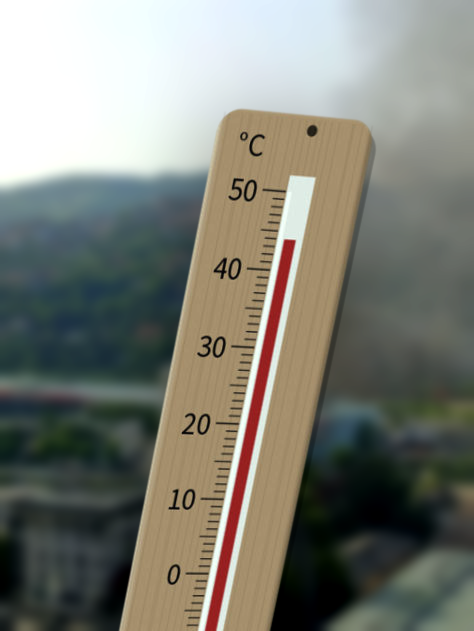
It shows **44** °C
